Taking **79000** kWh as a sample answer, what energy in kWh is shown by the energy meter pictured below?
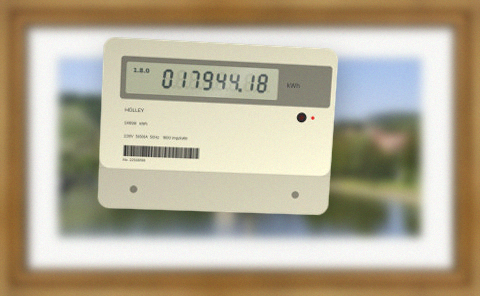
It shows **17944.18** kWh
